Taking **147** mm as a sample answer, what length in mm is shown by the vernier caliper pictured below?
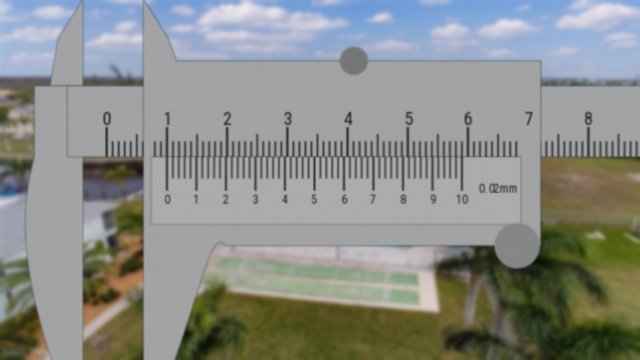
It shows **10.0** mm
